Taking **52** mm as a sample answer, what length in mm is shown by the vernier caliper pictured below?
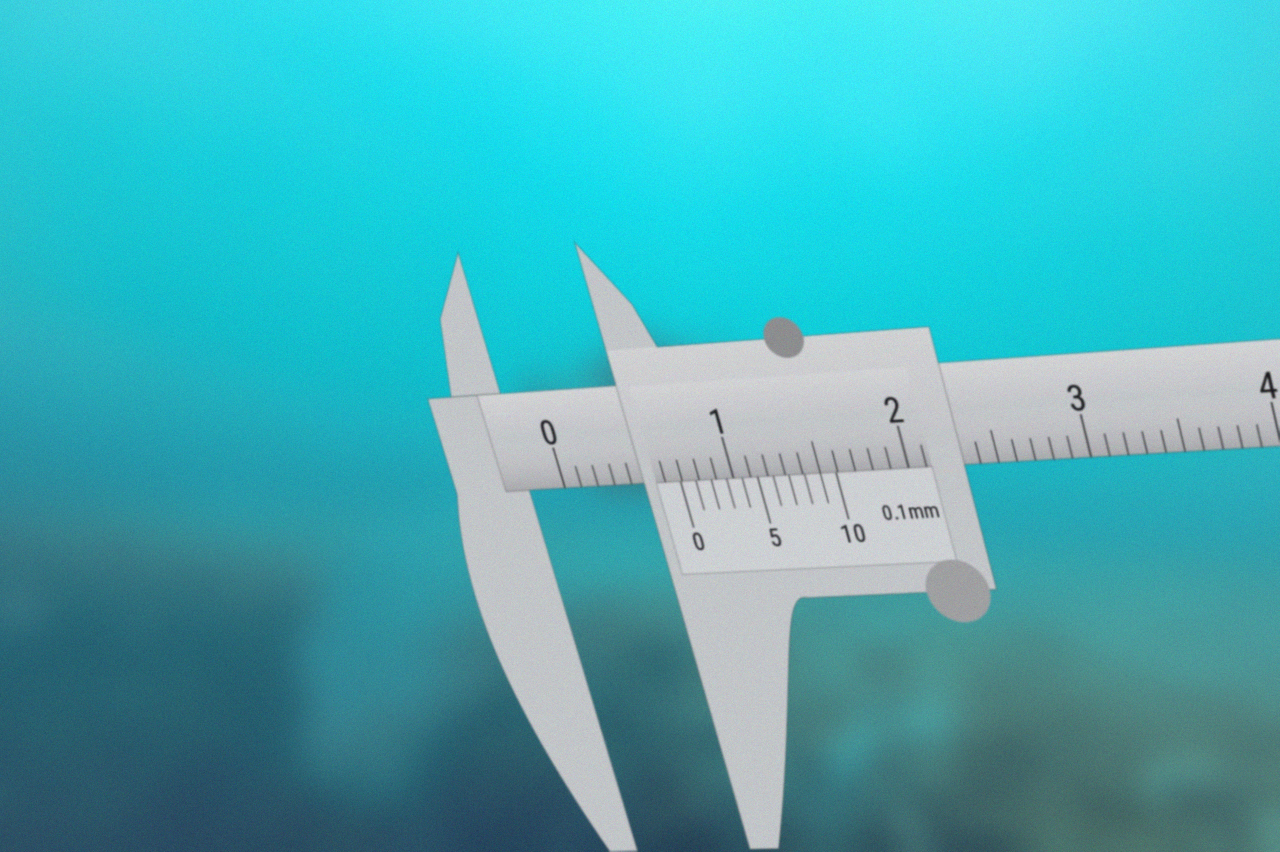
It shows **6.9** mm
